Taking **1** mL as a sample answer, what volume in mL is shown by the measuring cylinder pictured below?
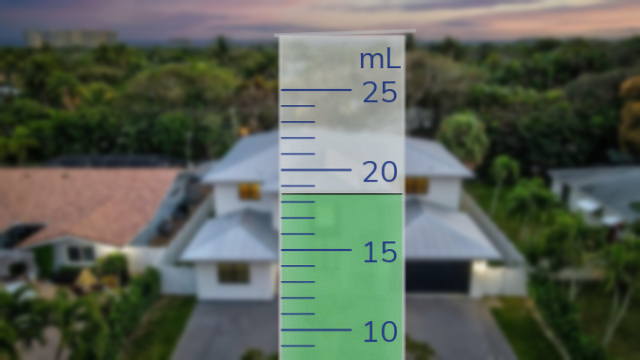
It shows **18.5** mL
